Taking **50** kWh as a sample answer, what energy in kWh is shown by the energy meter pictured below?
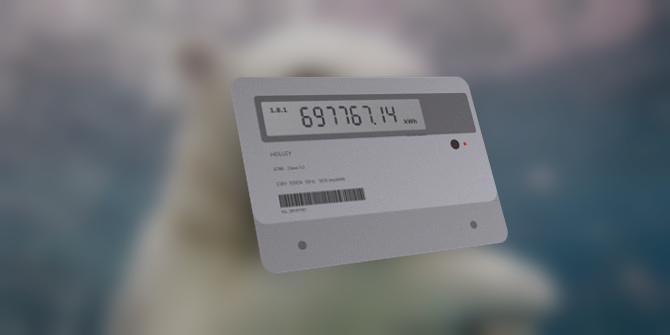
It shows **697767.14** kWh
